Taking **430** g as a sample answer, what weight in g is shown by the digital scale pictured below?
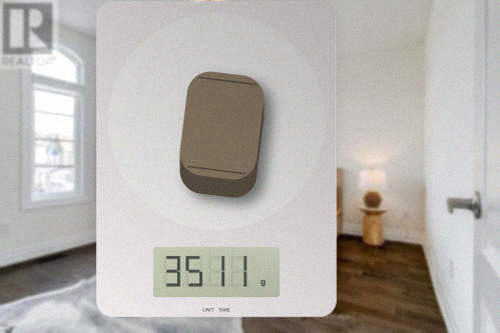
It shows **3511** g
